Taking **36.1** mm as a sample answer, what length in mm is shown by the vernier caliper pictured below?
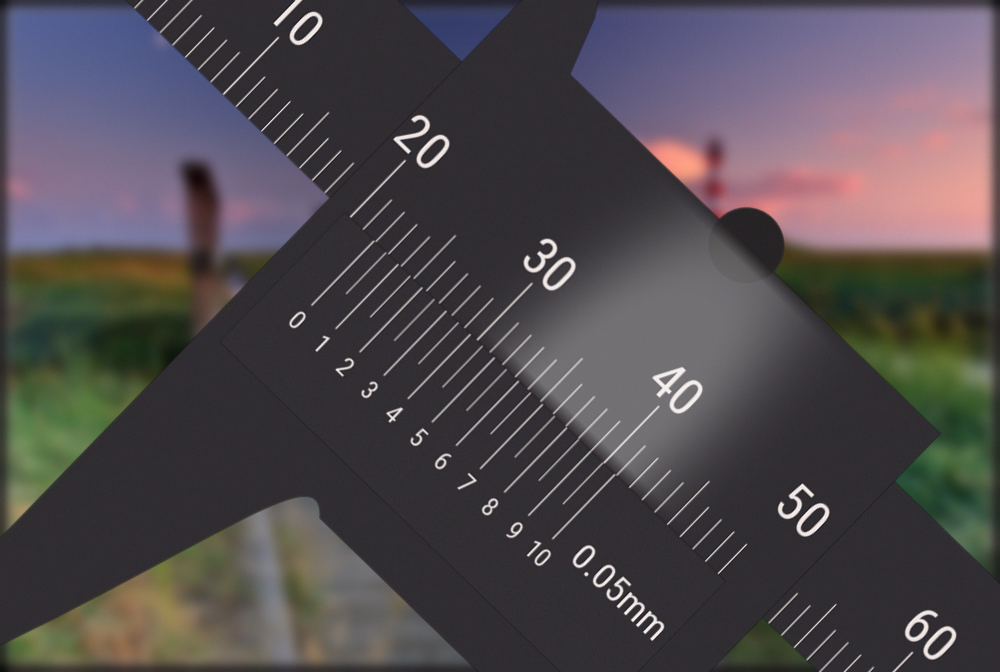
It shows **21.9** mm
